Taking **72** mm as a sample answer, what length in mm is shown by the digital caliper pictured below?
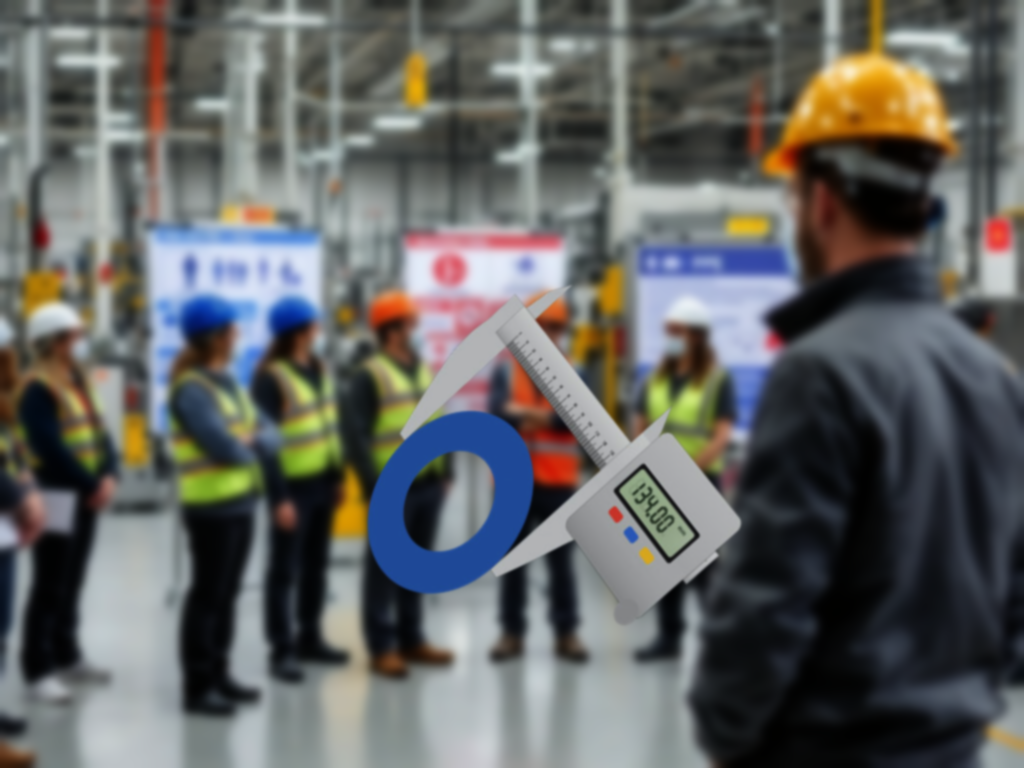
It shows **134.00** mm
